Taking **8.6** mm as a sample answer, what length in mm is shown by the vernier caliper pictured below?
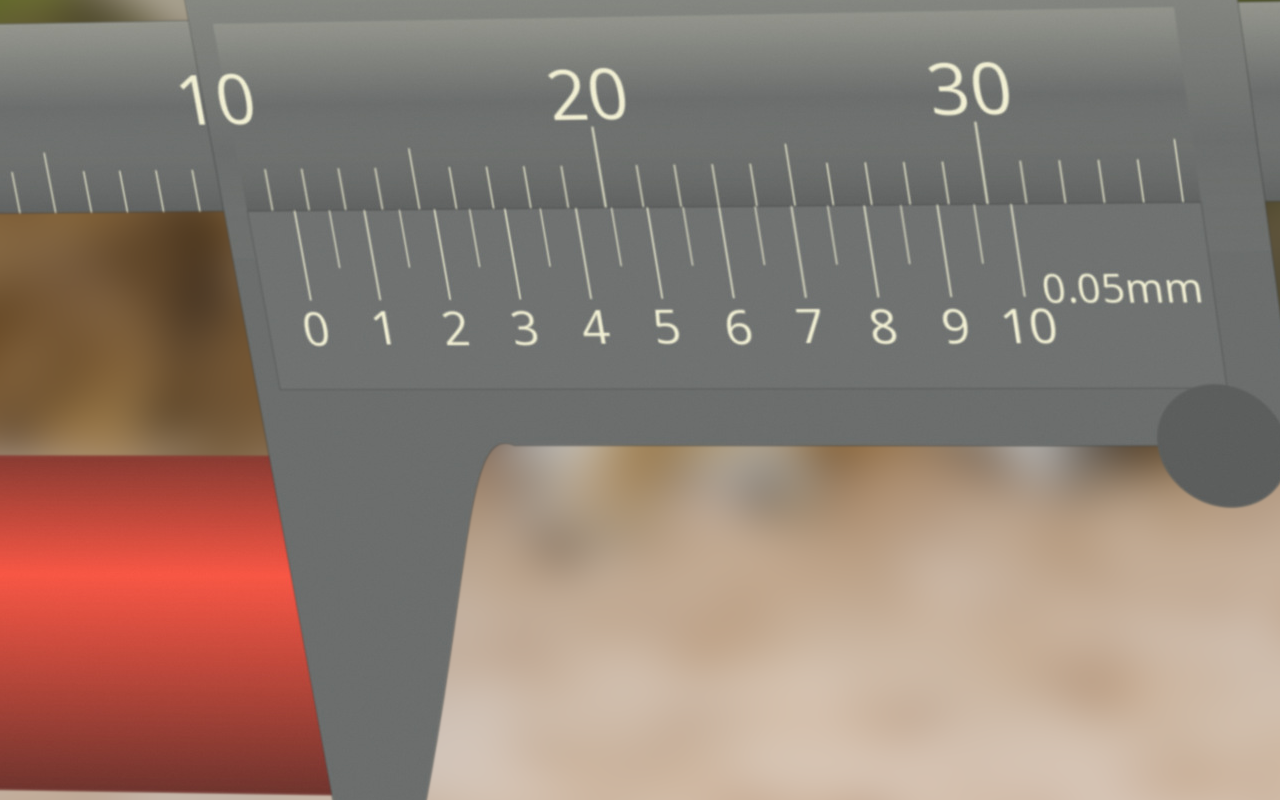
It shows **11.60** mm
